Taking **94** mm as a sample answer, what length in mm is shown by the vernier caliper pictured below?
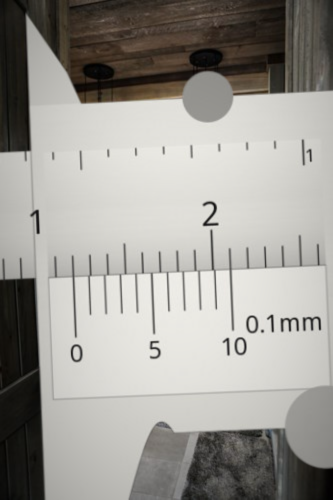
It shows **12.0** mm
